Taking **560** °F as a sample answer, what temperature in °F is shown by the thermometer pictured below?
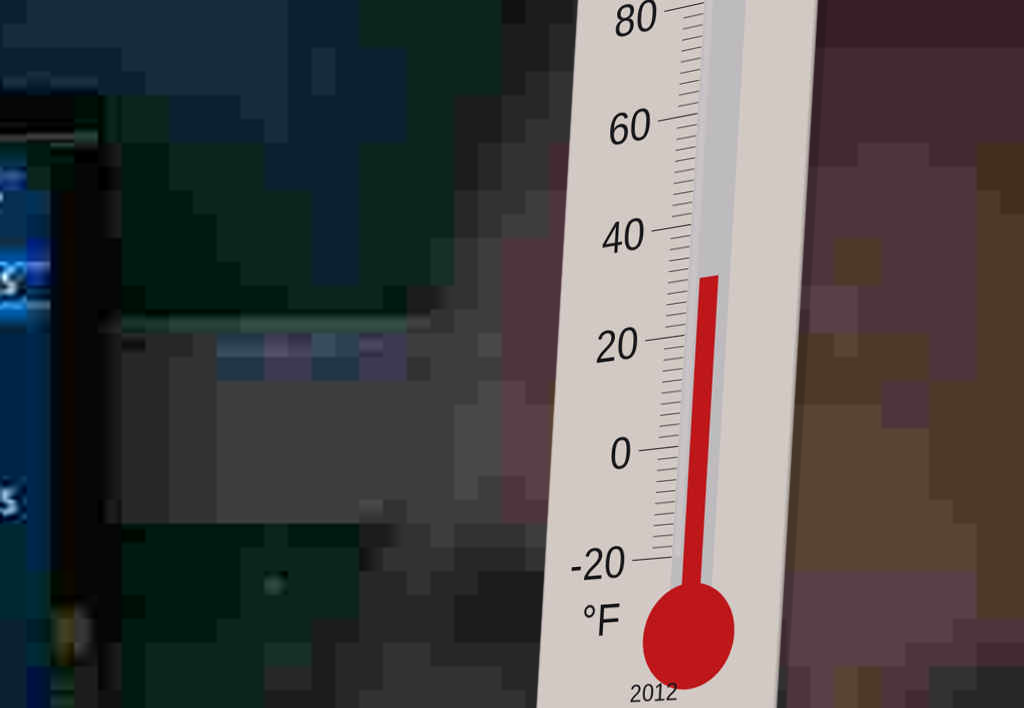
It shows **30** °F
